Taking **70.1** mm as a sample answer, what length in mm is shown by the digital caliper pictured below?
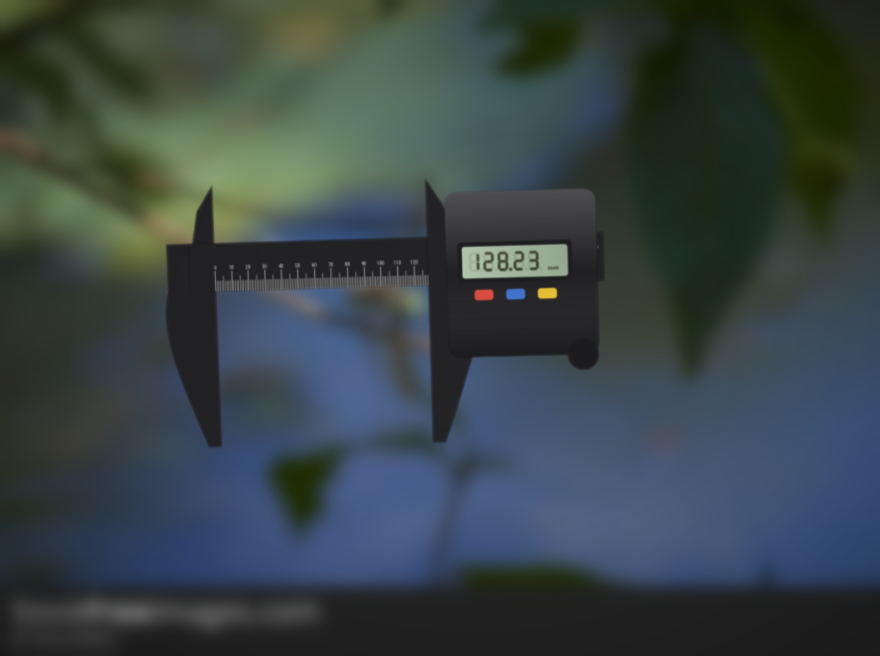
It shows **128.23** mm
